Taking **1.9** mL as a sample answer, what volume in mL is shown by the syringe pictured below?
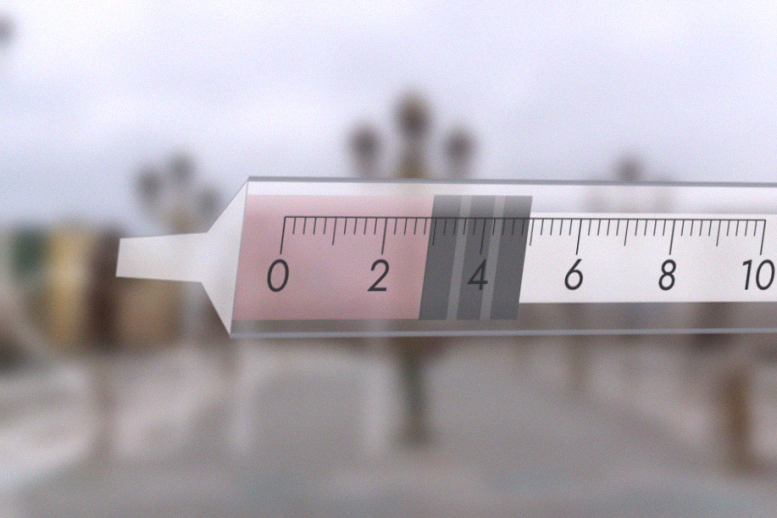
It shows **2.9** mL
